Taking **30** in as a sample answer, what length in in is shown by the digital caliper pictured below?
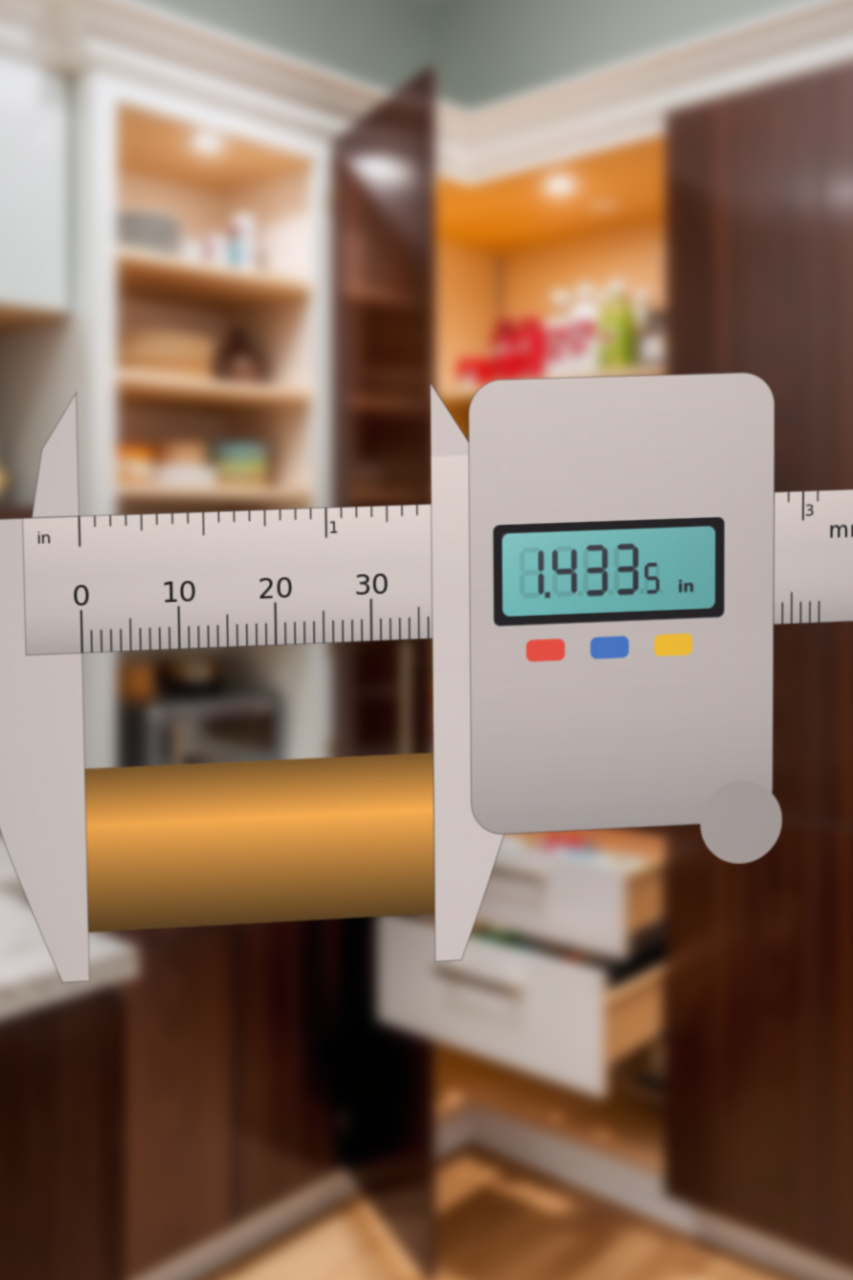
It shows **1.4335** in
